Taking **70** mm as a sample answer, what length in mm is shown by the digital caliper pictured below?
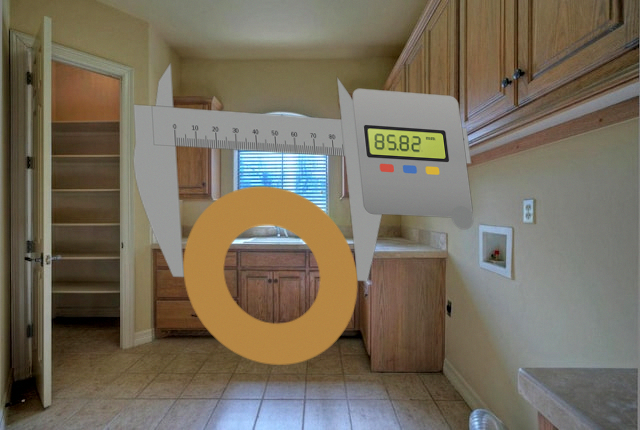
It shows **85.82** mm
